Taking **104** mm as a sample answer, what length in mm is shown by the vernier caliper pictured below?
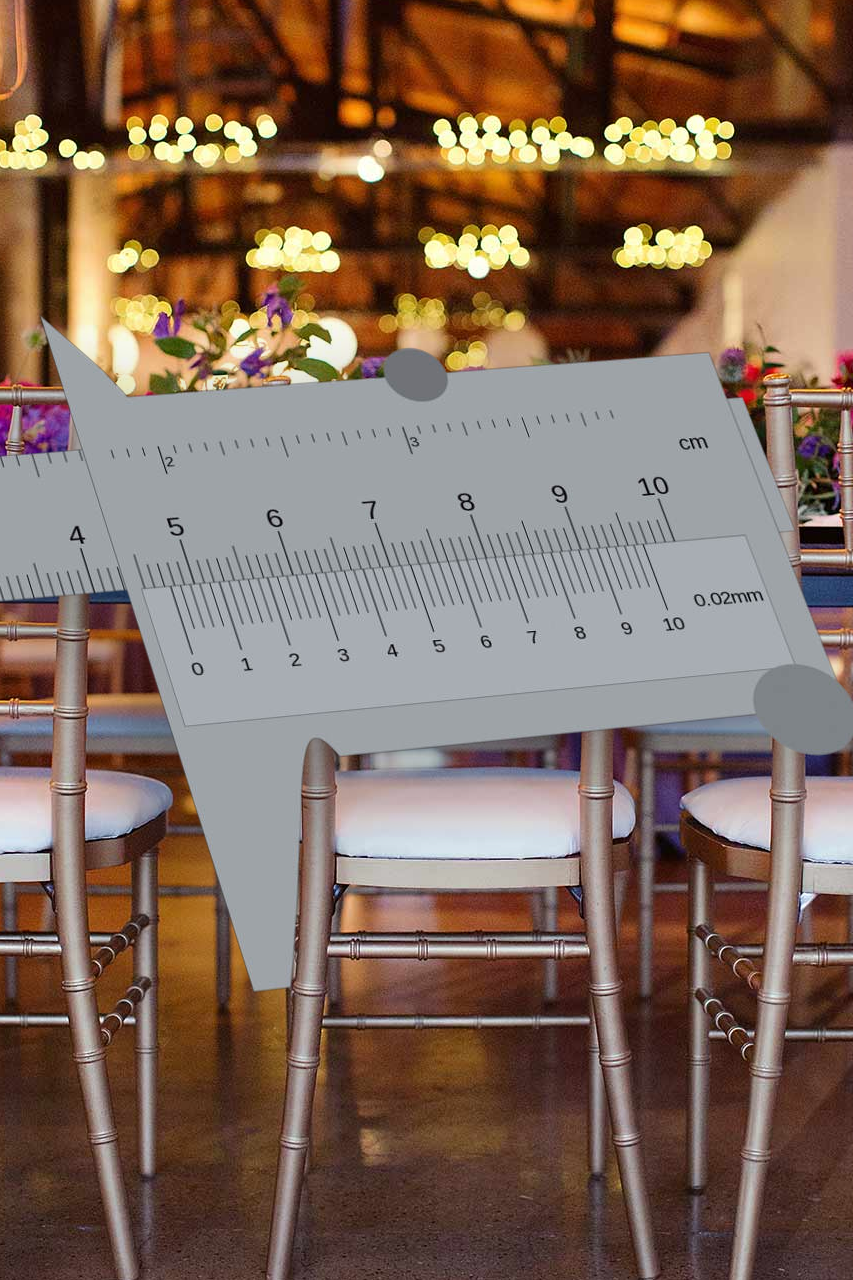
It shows **47.6** mm
